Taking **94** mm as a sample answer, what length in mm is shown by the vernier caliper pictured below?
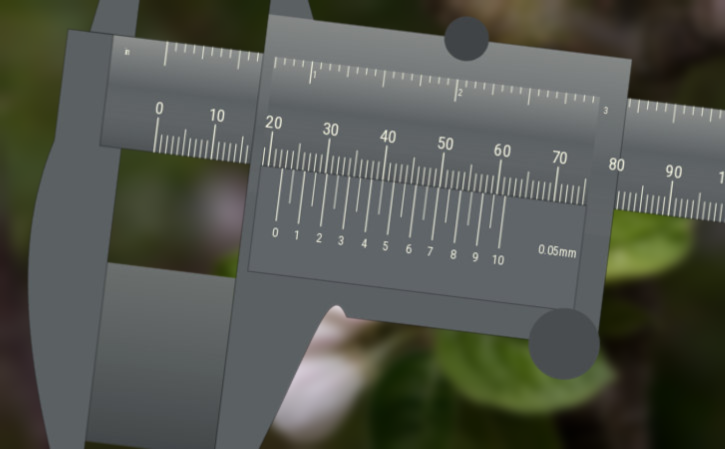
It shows **22.5** mm
